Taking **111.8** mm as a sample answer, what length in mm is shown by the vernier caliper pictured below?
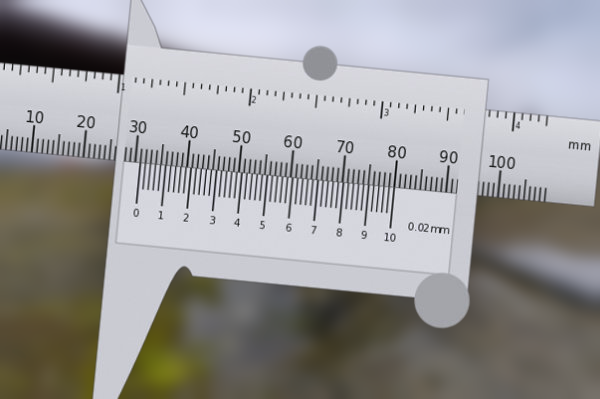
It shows **31.0** mm
